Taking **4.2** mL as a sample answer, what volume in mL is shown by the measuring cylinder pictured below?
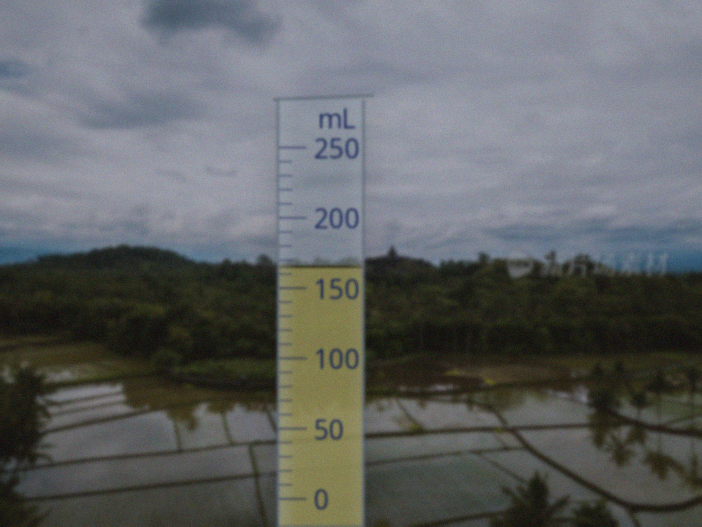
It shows **165** mL
